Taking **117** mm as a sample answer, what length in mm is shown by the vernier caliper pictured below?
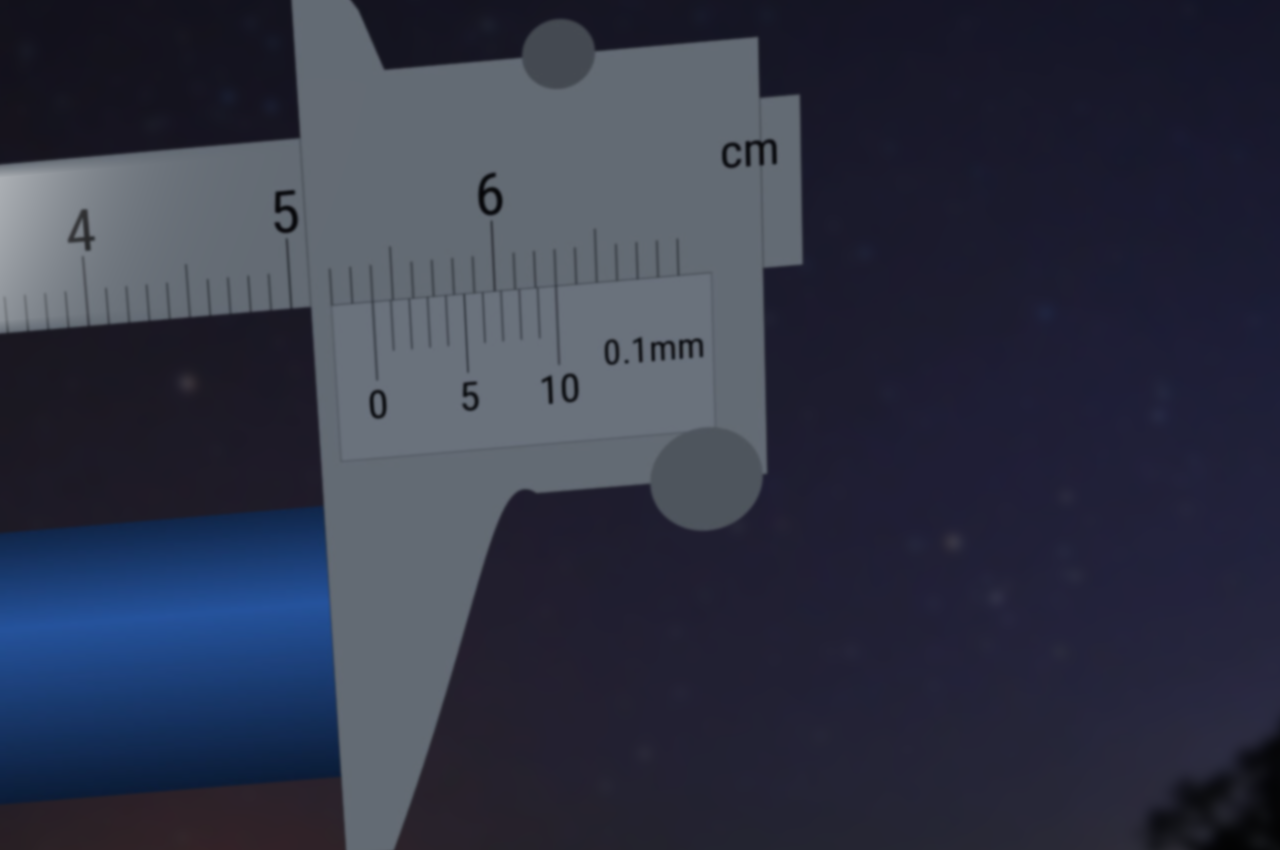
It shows **54.0** mm
